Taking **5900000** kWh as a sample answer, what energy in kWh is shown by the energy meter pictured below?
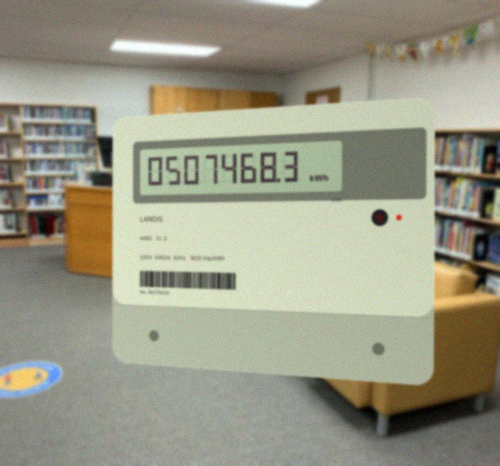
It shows **507468.3** kWh
